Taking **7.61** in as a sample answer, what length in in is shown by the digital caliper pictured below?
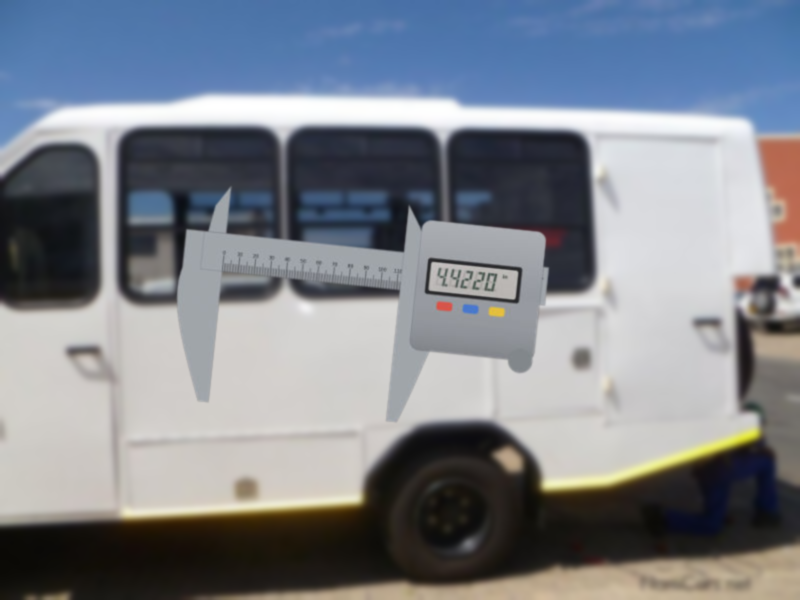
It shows **4.4220** in
